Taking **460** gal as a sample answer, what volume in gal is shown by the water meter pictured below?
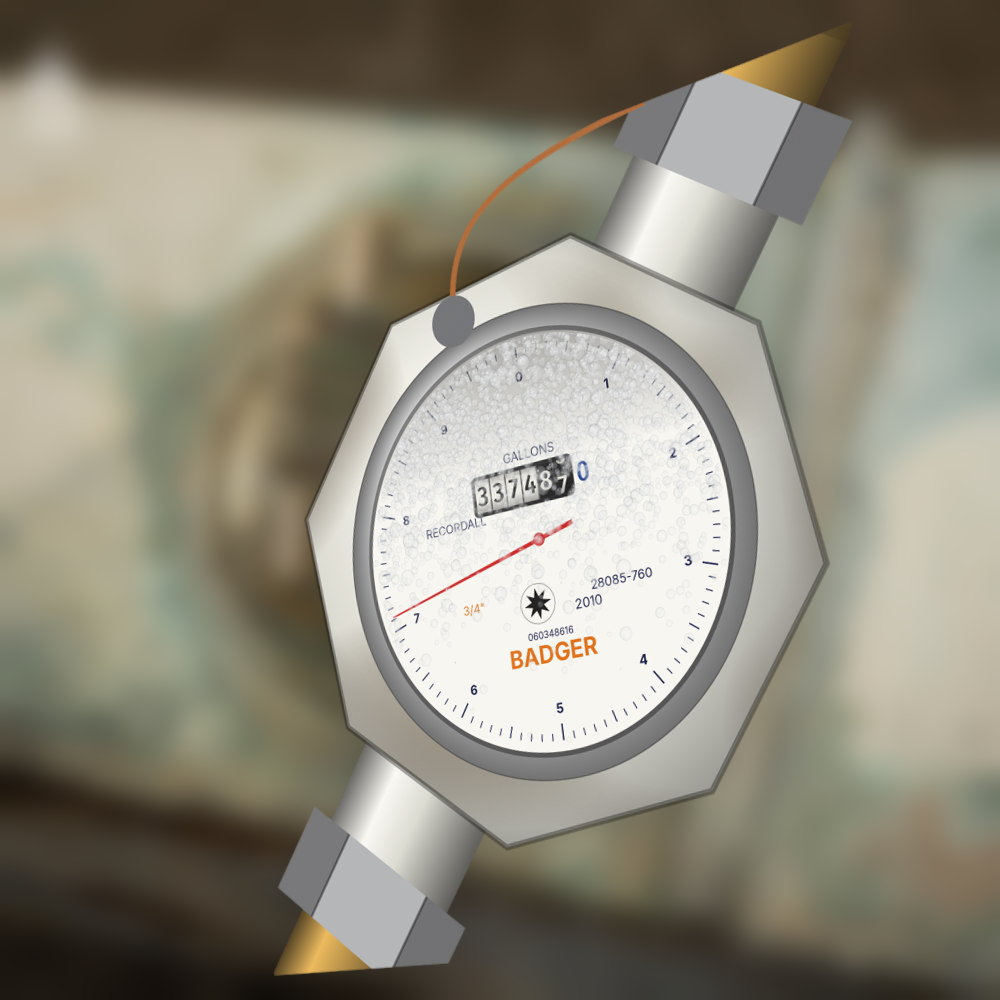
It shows **3374867.1** gal
